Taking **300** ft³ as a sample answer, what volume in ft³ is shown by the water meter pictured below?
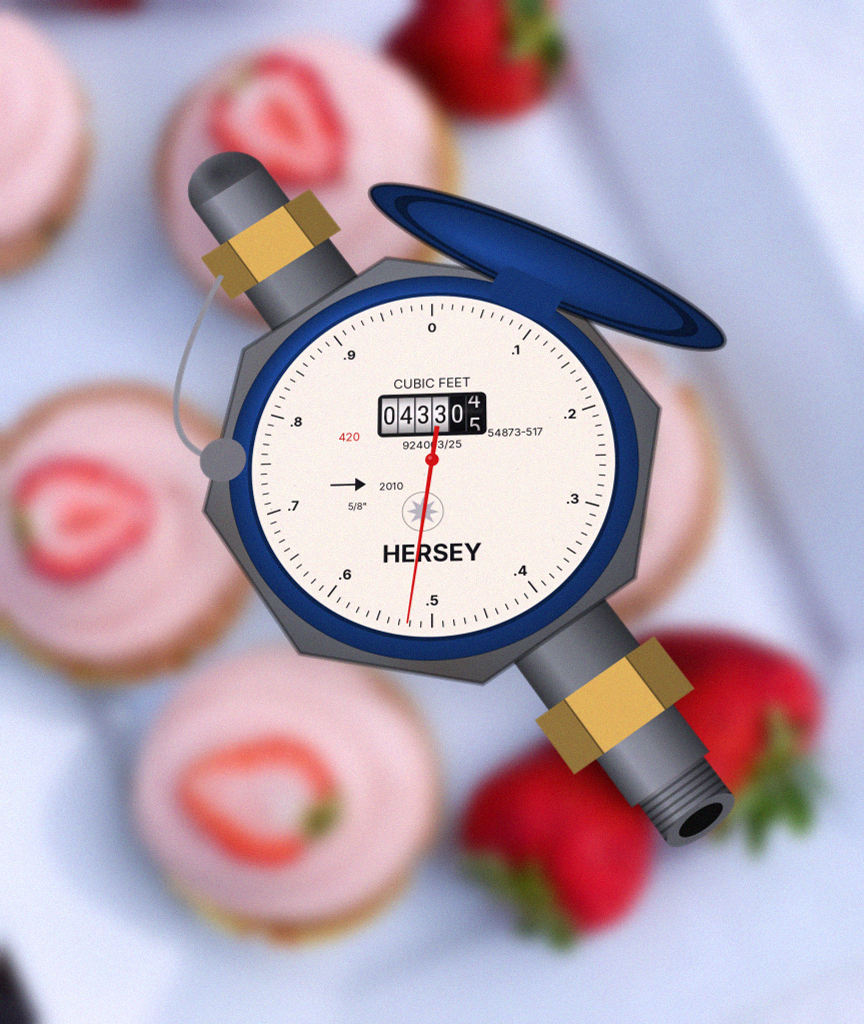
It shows **43304.52** ft³
